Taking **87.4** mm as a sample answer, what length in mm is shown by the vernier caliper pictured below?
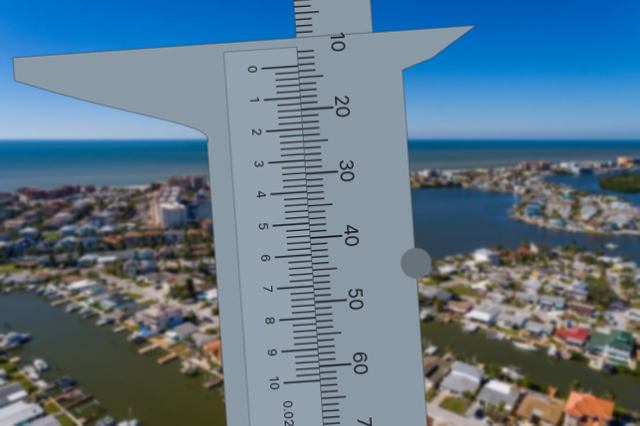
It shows **13.2** mm
